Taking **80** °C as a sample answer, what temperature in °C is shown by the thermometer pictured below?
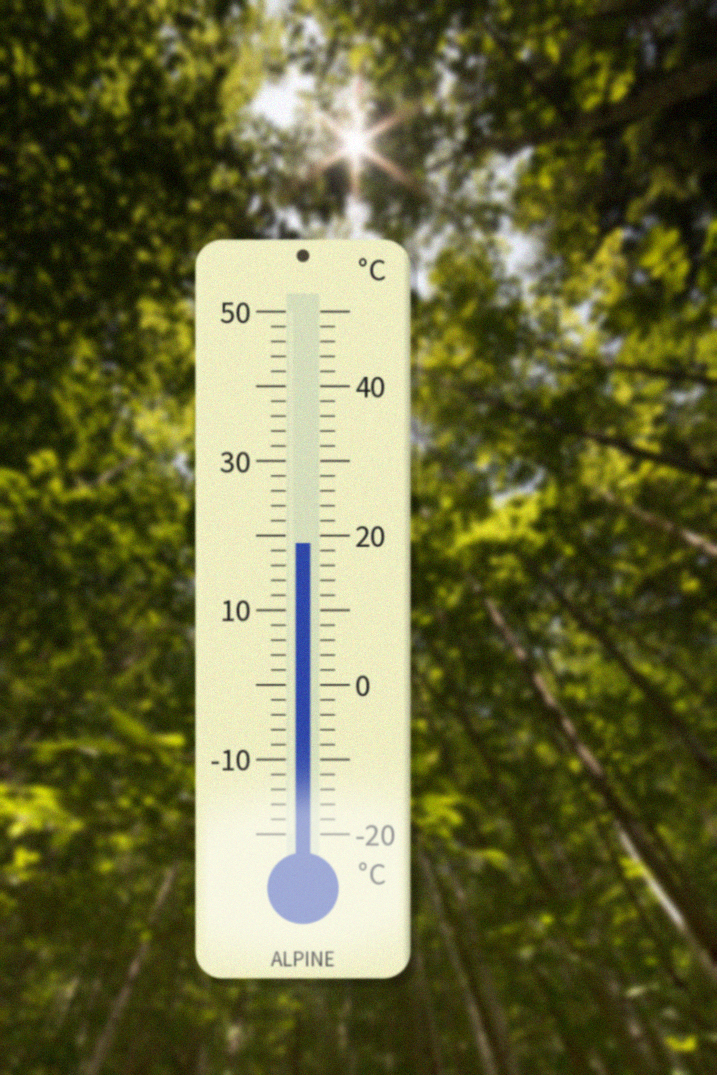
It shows **19** °C
